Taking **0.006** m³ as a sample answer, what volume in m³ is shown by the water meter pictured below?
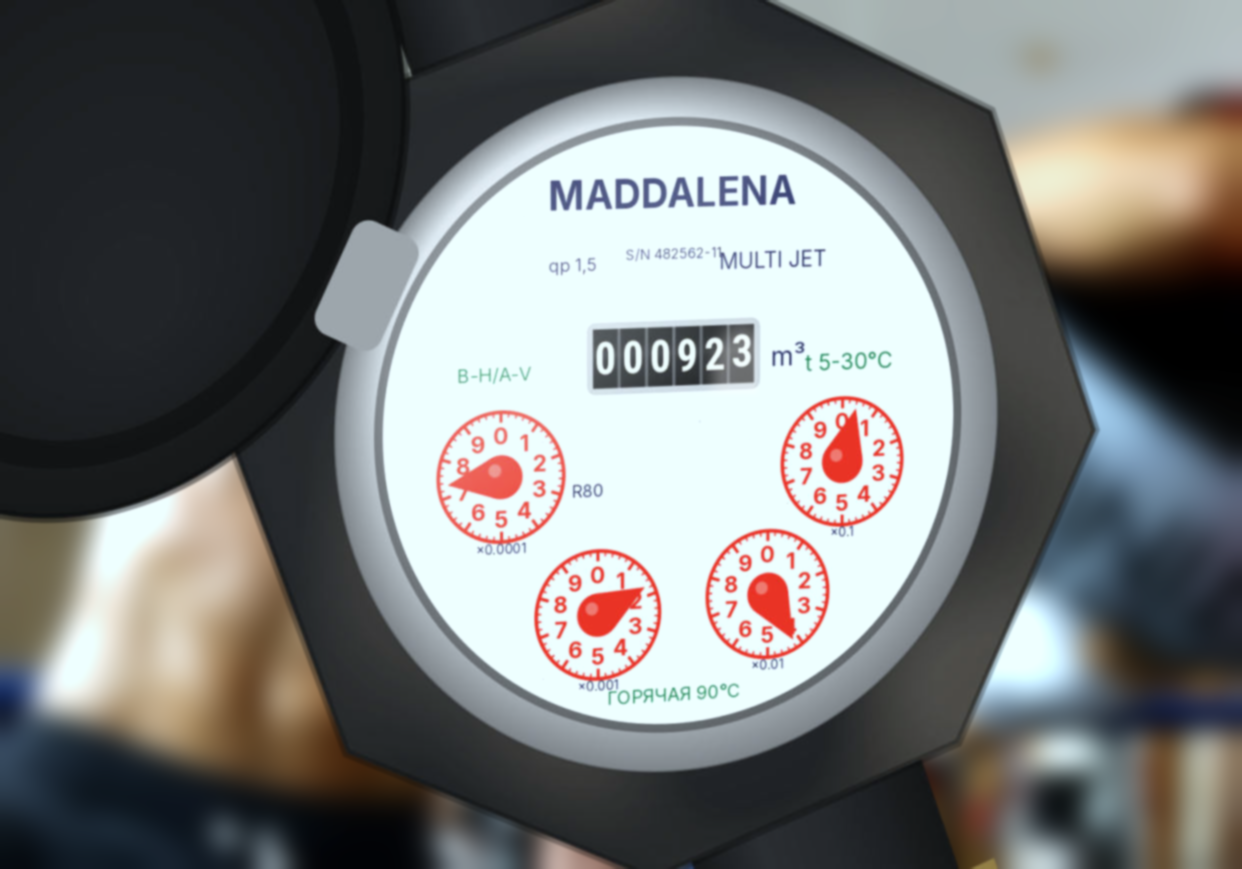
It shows **923.0417** m³
